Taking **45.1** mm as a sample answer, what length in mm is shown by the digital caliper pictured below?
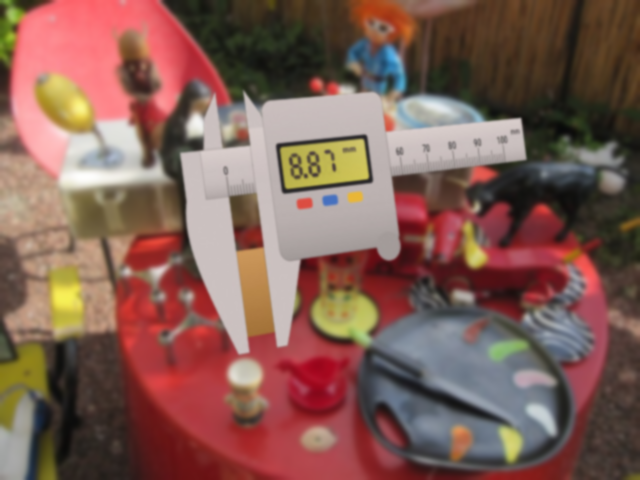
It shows **8.87** mm
